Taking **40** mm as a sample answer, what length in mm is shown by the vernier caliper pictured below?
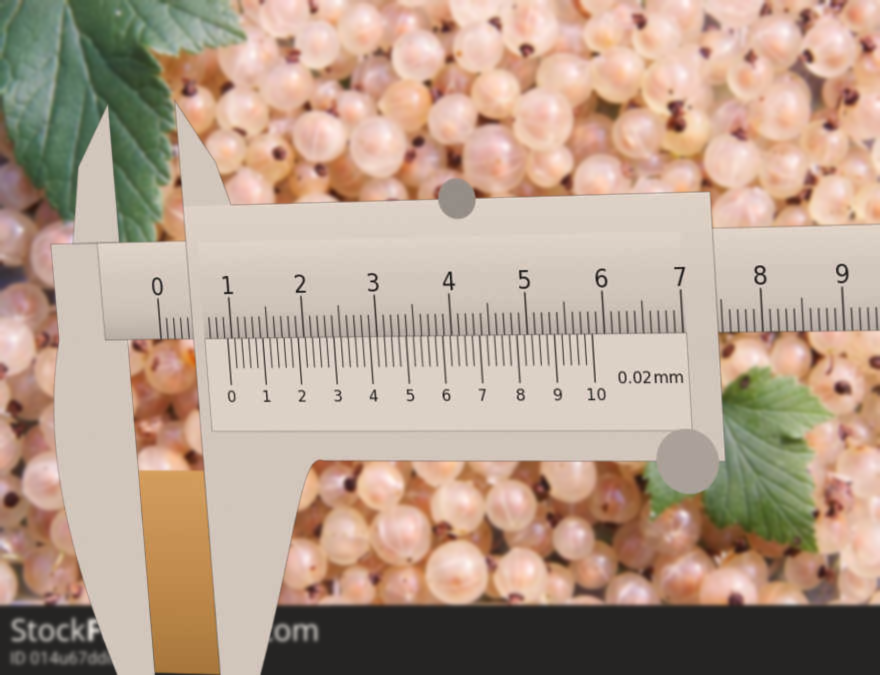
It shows **9.4** mm
